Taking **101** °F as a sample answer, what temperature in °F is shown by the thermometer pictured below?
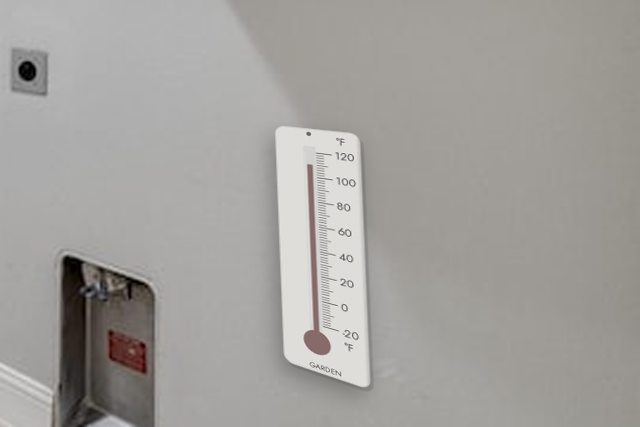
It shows **110** °F
